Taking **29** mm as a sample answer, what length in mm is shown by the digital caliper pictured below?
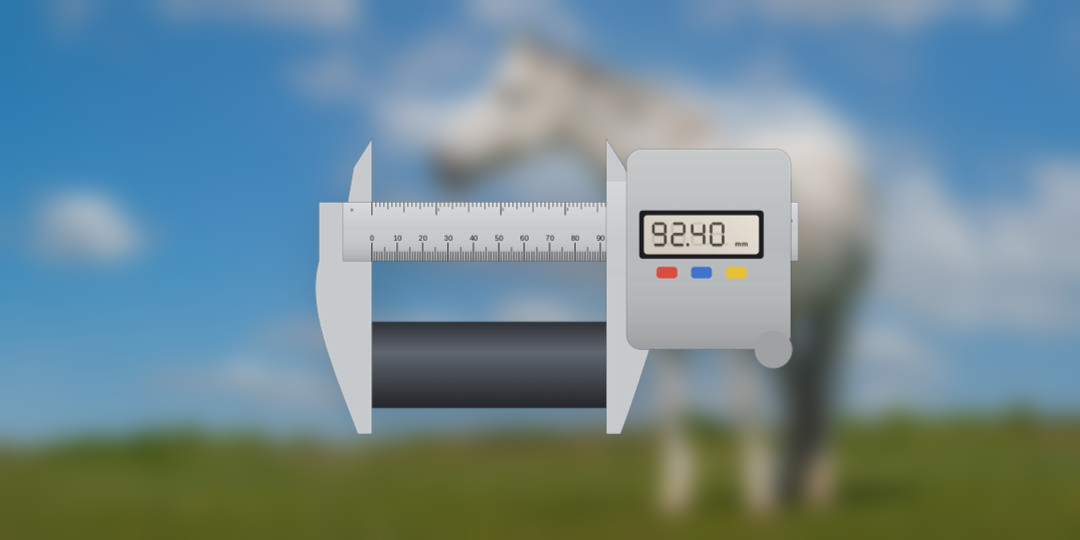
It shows **92.40** mm
